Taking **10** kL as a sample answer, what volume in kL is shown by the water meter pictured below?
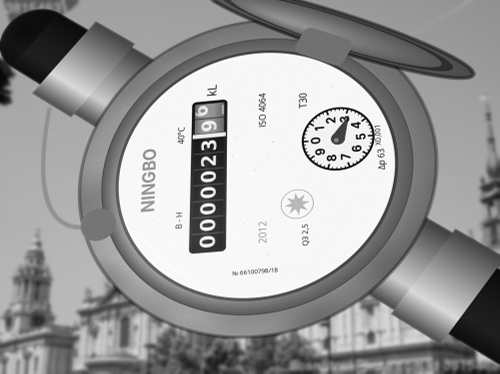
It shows **23.963** kL
